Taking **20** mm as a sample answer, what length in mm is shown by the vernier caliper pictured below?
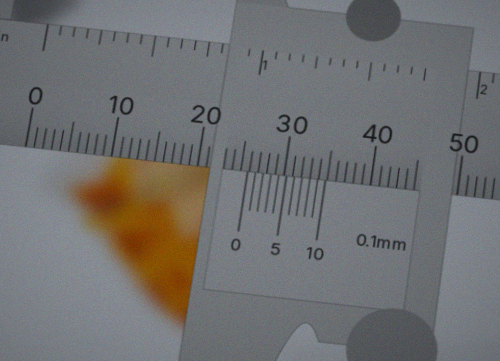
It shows **25.8** mm
